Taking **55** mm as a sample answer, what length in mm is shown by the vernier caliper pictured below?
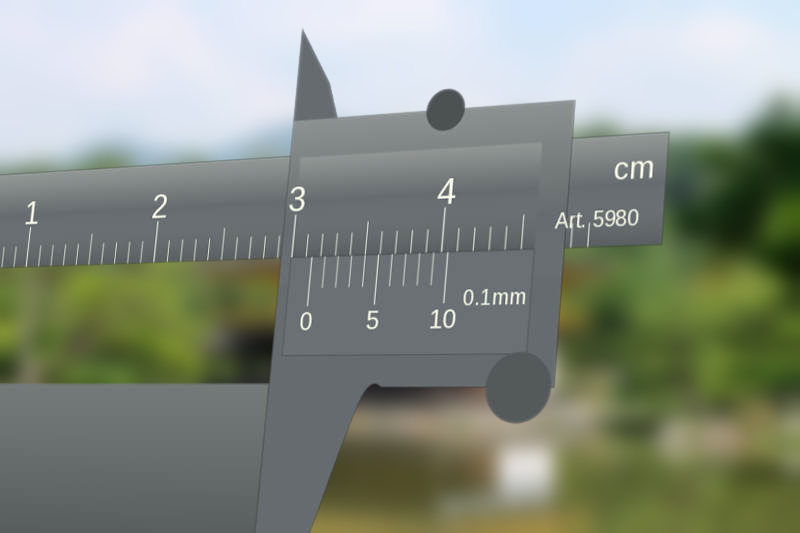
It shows **31.4** mm
